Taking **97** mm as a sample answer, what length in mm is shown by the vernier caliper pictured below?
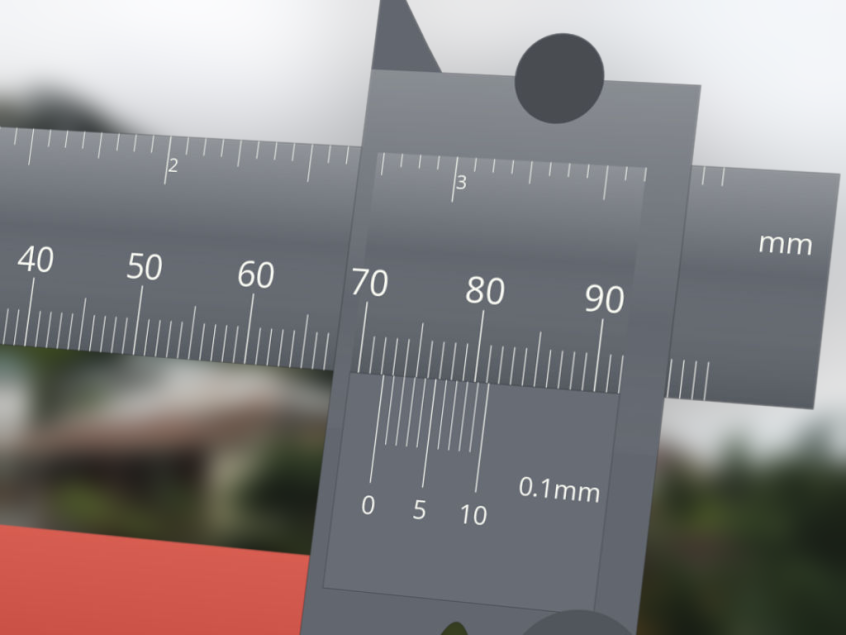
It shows **72.2** mm
